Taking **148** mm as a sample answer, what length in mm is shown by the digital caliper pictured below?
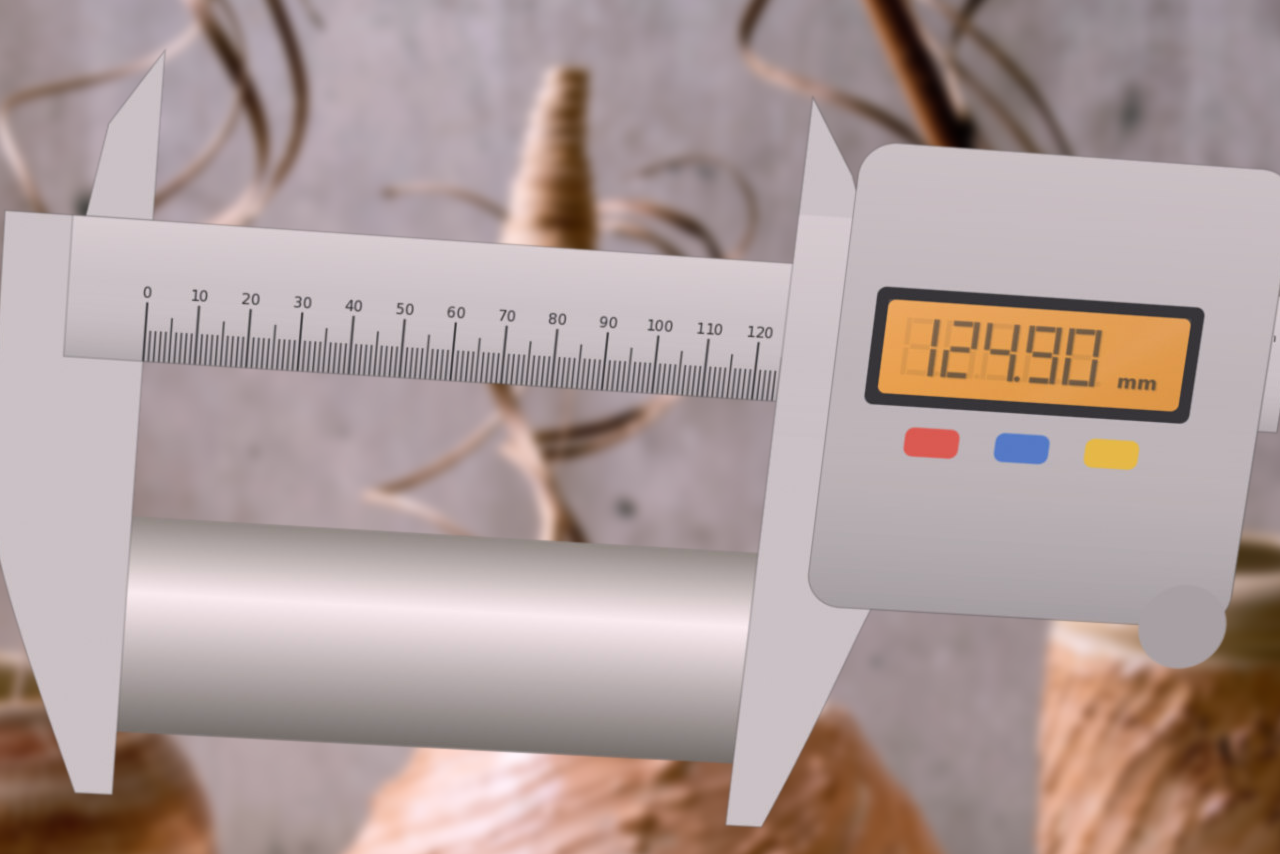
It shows **124.90** mm
